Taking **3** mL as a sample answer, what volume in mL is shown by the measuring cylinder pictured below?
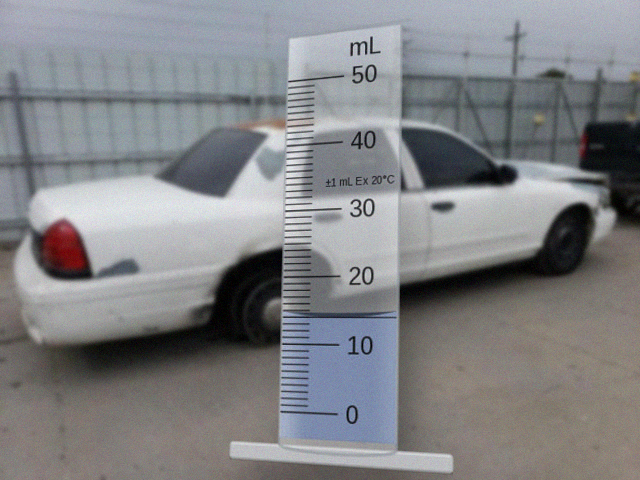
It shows **14** mL
